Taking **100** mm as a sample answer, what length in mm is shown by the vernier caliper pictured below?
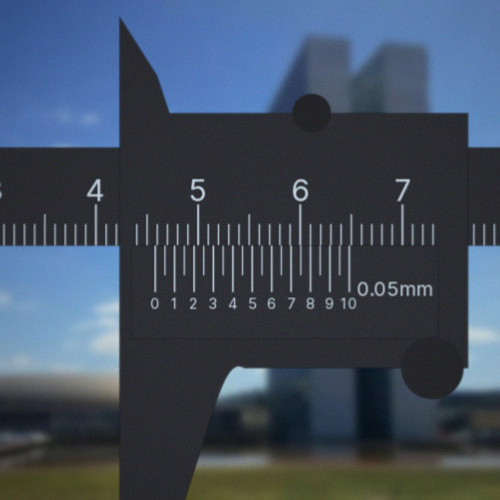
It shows **45.8** mm
